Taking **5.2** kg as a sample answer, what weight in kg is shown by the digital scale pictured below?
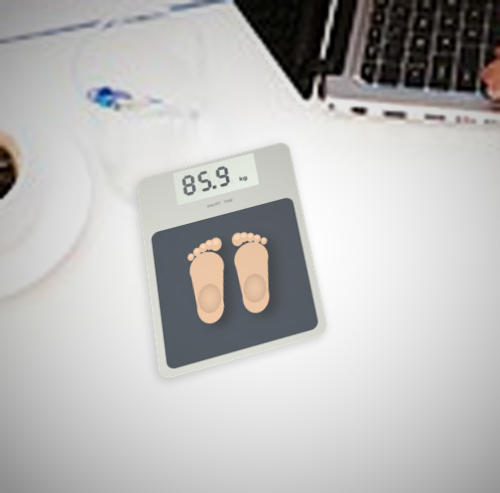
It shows **85.9** kg
